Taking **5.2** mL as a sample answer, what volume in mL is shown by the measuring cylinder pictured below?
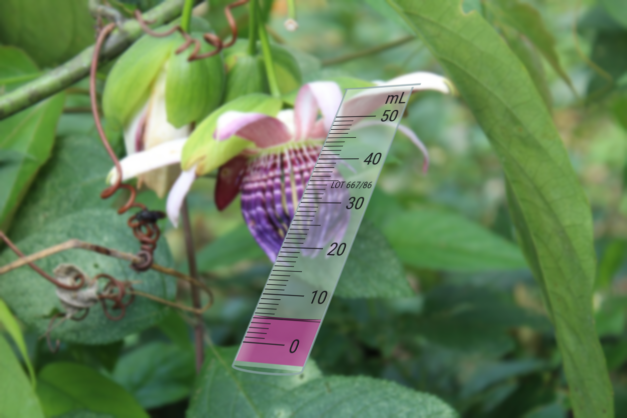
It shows **5** mL
